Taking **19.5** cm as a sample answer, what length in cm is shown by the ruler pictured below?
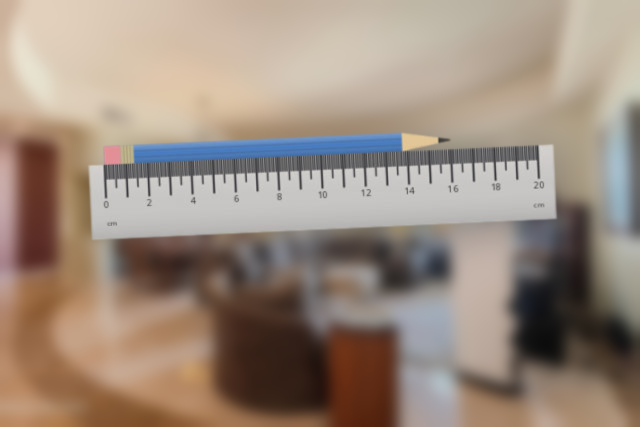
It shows **16** cm
